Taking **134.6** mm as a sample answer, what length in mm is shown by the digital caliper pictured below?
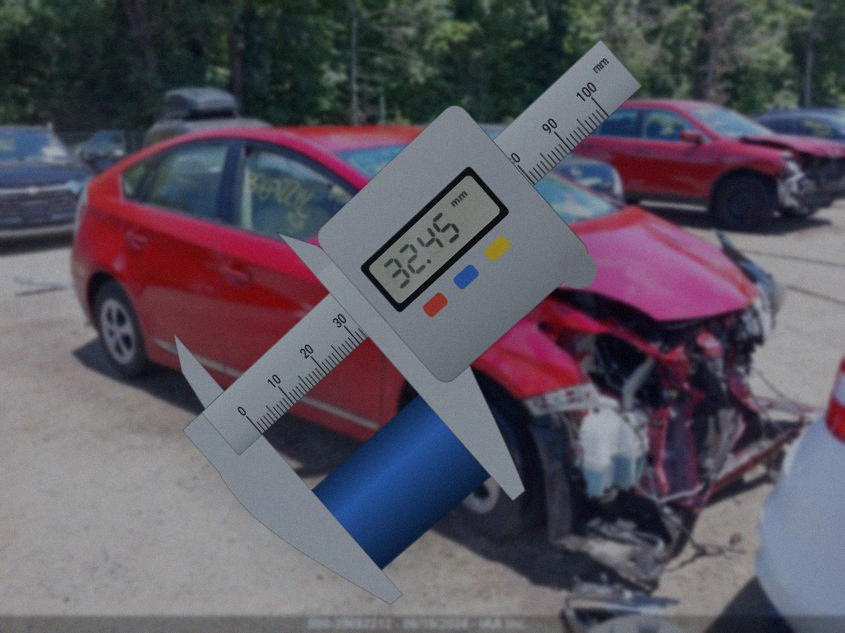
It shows **32.45** mm
